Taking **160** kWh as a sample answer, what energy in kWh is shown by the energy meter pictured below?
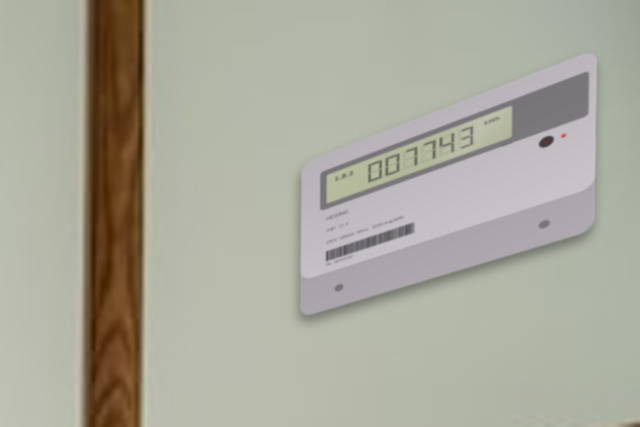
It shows **7743** kWh
